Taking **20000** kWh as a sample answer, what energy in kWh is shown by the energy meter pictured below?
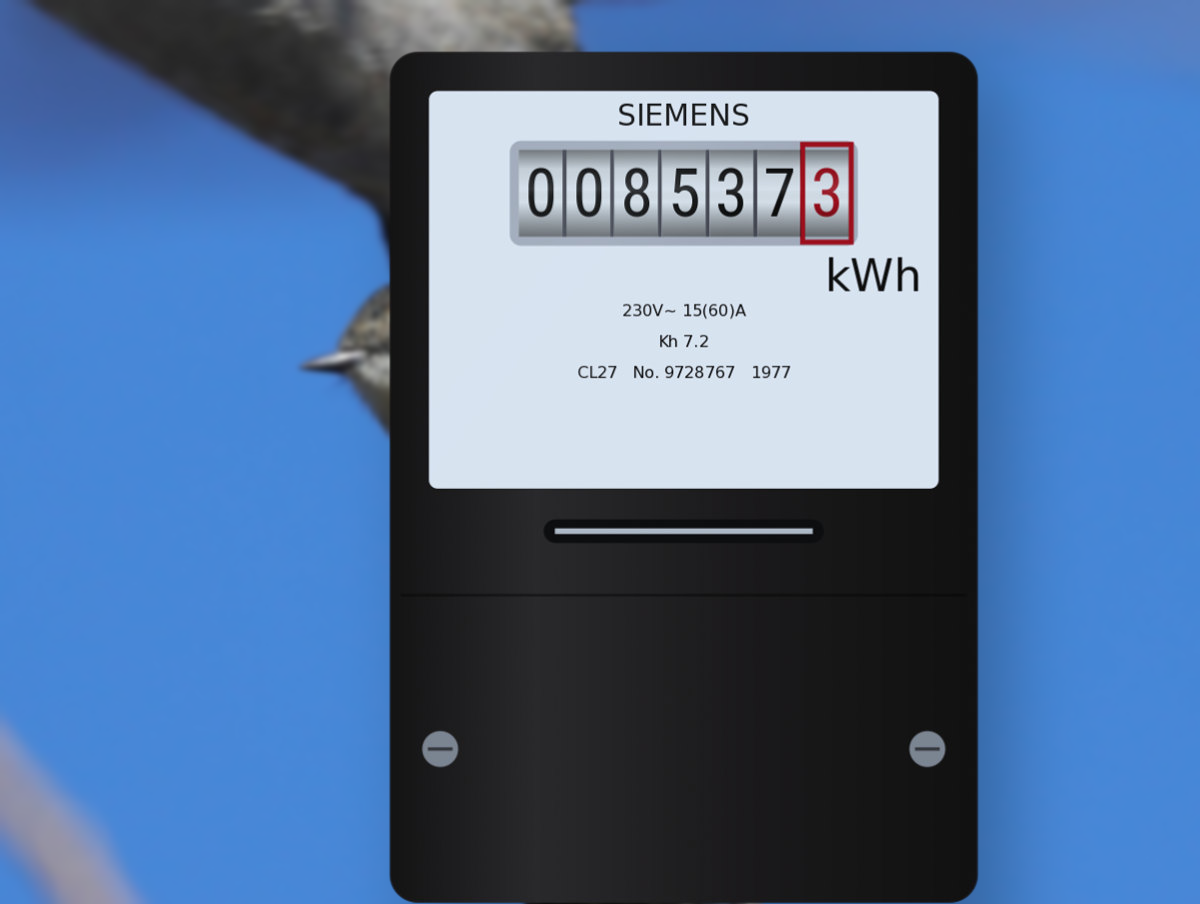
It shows **8537.3** kWh
